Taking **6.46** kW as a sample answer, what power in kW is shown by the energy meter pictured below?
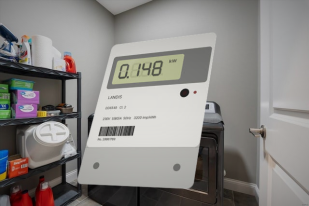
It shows **0.148** kW
